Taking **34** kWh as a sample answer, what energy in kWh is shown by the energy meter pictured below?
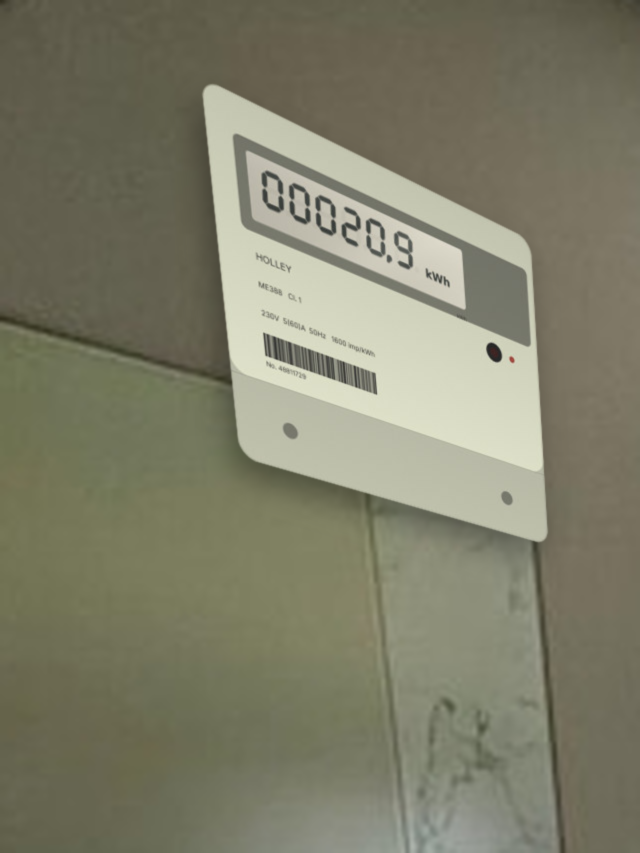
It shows **20.9** kWh
